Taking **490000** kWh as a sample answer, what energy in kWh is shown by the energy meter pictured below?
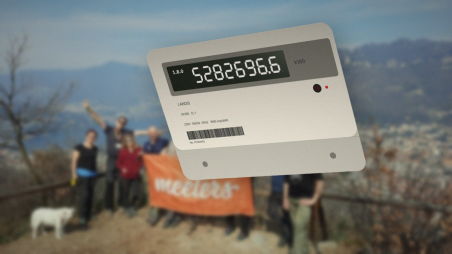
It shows **5282696.6** kWh
